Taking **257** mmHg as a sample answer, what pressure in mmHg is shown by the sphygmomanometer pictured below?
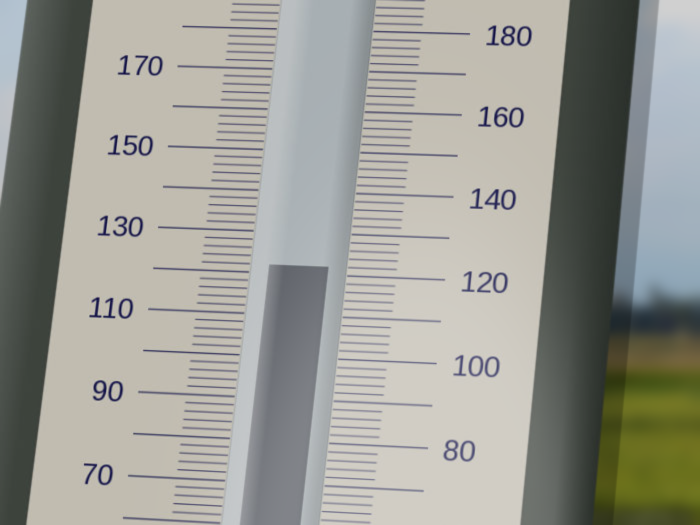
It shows **122** mmHg
